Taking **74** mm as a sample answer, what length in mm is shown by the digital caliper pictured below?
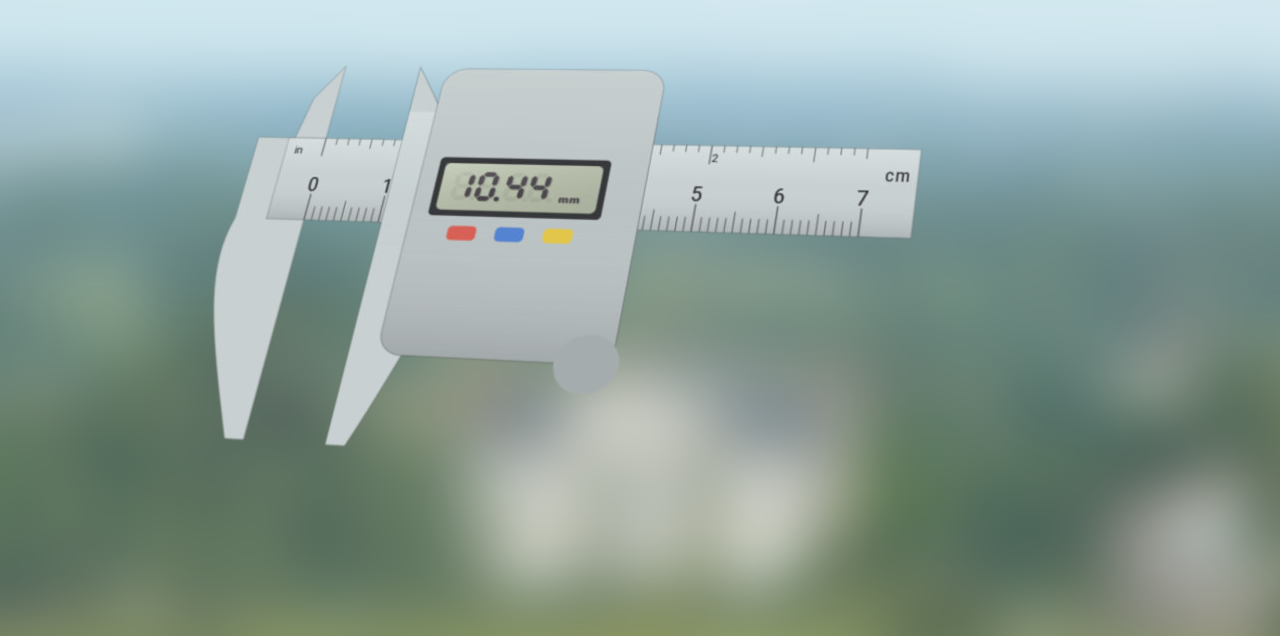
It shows **10.44** mm
